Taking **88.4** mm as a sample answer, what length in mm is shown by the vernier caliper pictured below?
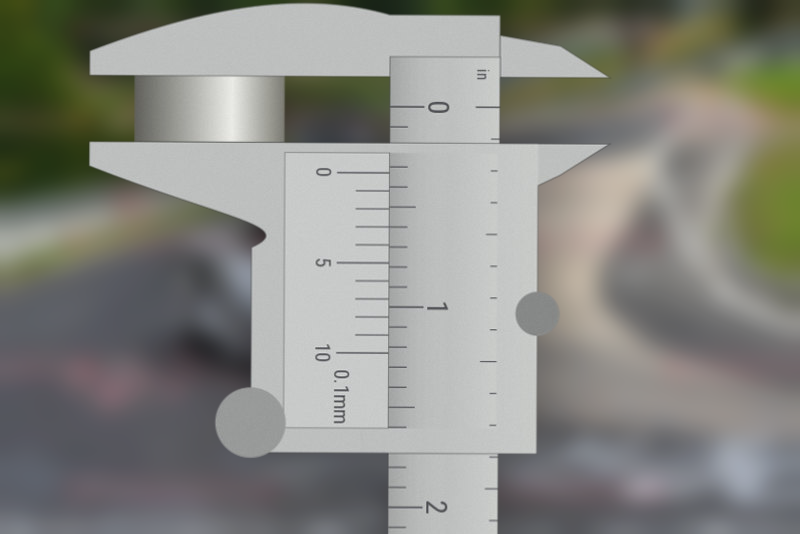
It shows **3.3** mm
